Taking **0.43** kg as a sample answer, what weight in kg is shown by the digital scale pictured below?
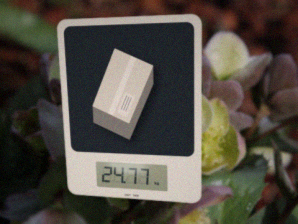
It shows **24.77** kg
